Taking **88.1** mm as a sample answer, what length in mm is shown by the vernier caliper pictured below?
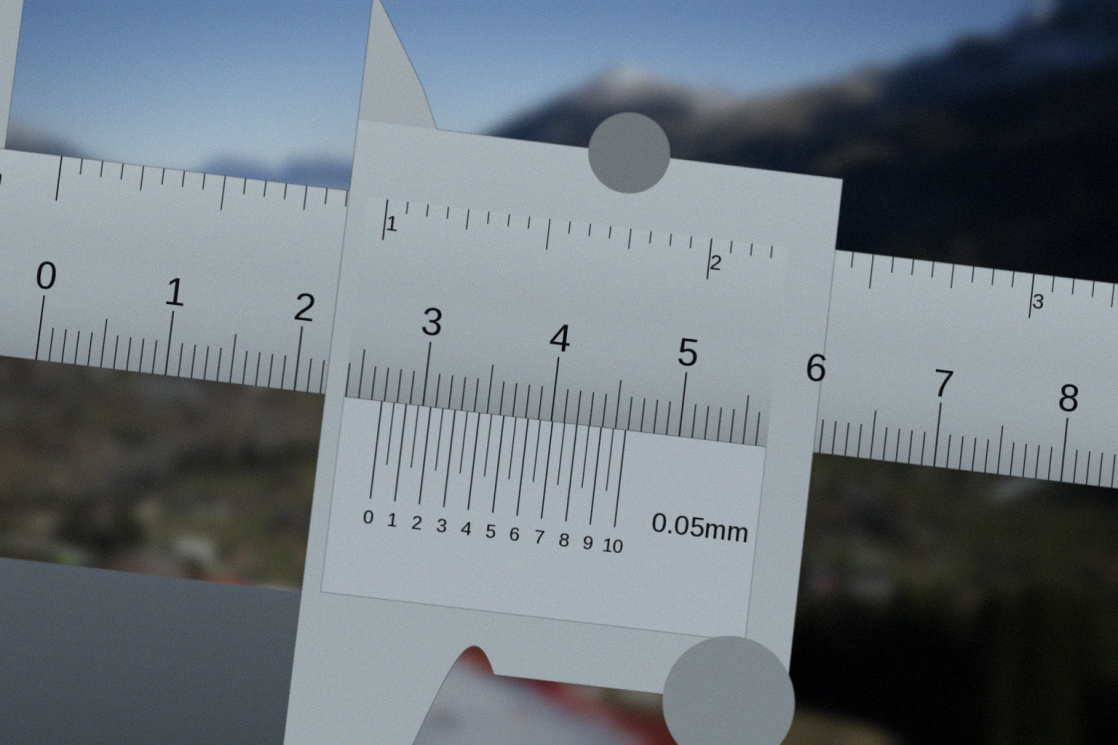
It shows **26.8** mm
